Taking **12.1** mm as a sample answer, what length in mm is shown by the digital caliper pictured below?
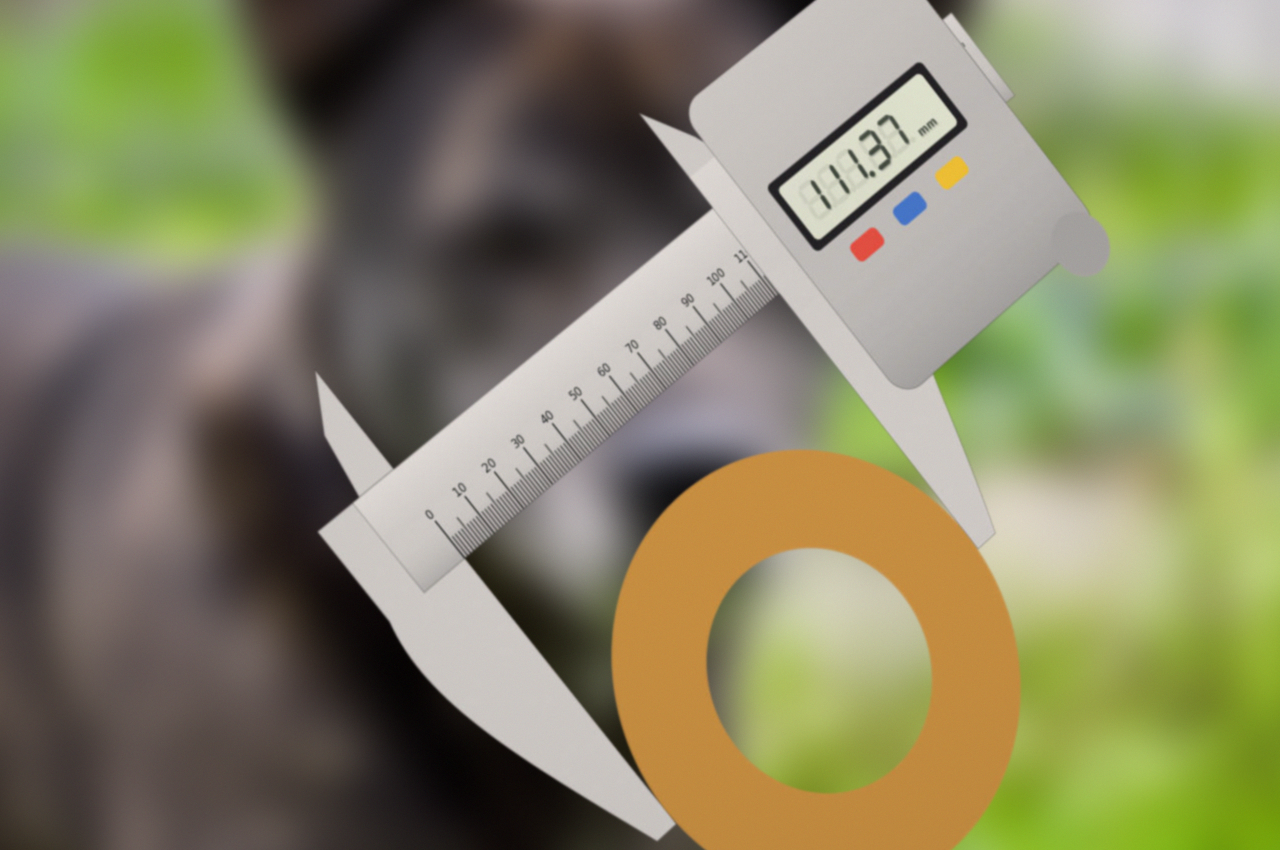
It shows **111.37** mm
